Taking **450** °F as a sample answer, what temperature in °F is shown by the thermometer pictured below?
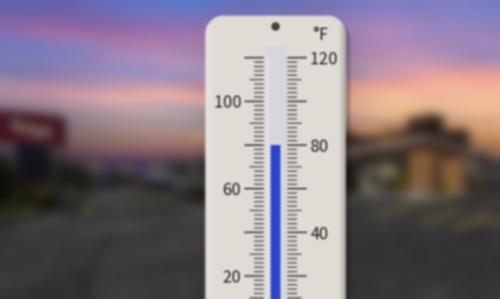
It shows **80** °F
